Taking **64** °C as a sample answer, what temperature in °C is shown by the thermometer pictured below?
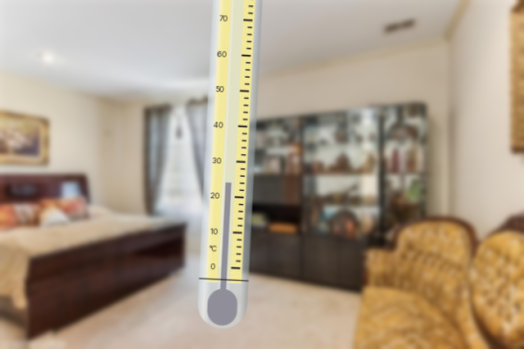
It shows **24** °C
